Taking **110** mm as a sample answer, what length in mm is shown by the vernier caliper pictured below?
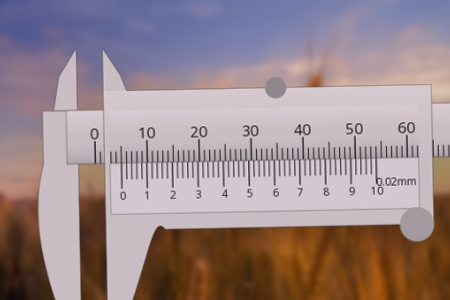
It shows **5.0** mm
